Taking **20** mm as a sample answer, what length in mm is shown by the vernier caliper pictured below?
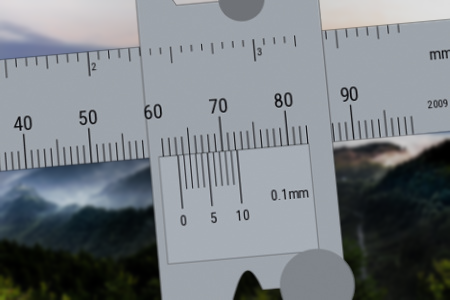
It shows **63.2** mm
